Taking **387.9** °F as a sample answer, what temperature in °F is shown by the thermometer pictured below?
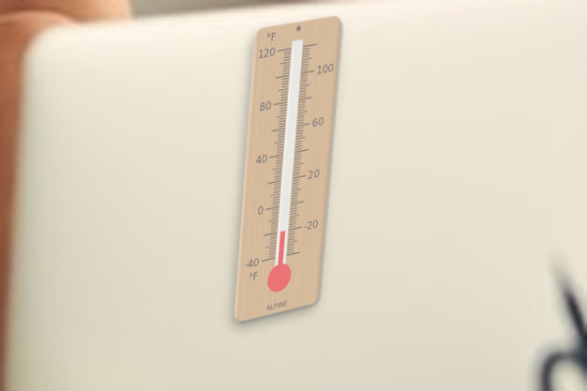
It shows **-20** °F
